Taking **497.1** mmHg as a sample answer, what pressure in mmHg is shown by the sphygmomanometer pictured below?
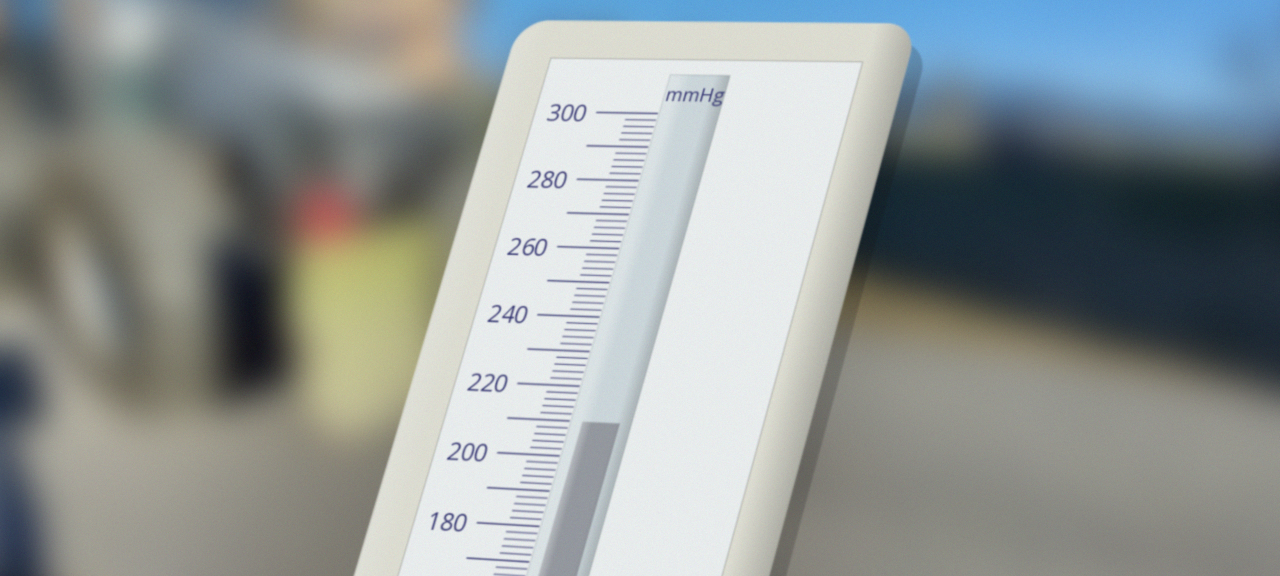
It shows **210** mmHg
